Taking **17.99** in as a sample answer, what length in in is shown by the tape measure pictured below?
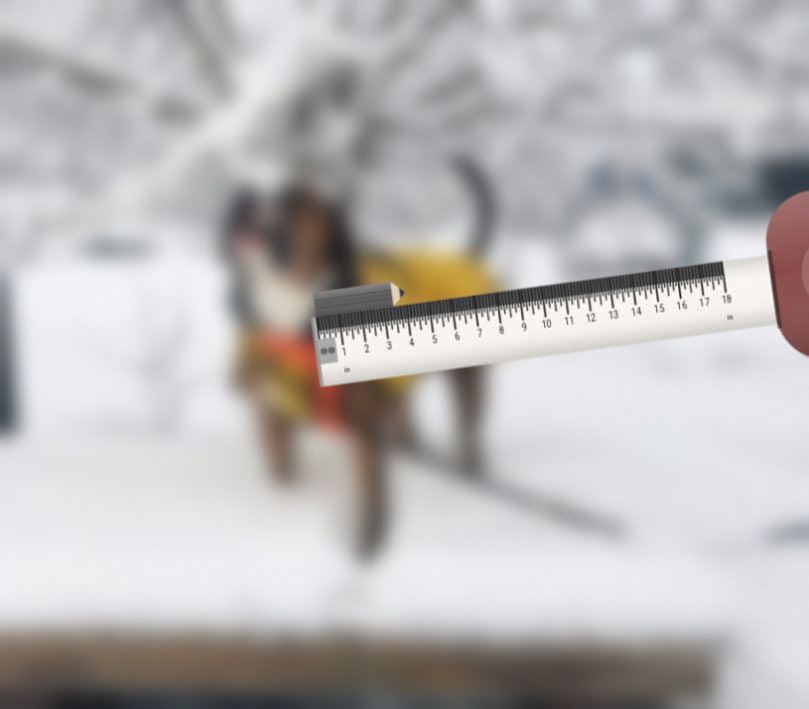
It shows **4** in
